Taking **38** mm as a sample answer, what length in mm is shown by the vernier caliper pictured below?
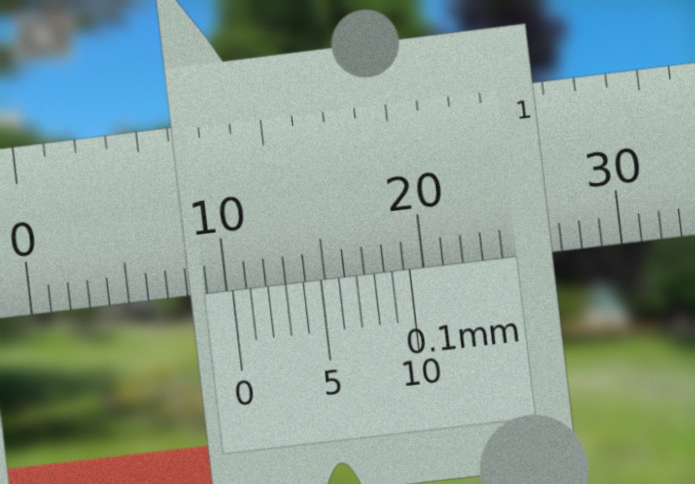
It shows **10.3** mm
